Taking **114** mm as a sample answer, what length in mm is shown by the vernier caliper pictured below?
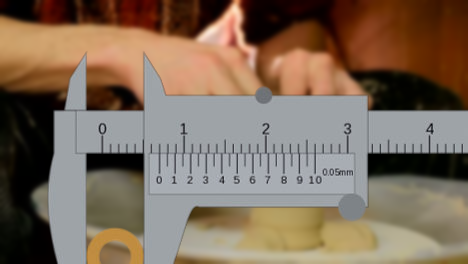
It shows **7.0** mm
